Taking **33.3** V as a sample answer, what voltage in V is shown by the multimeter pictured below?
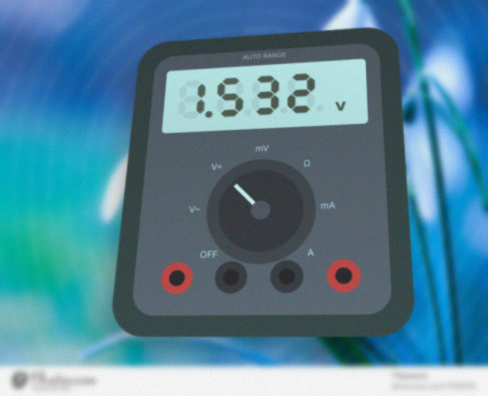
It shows **1.532** V
